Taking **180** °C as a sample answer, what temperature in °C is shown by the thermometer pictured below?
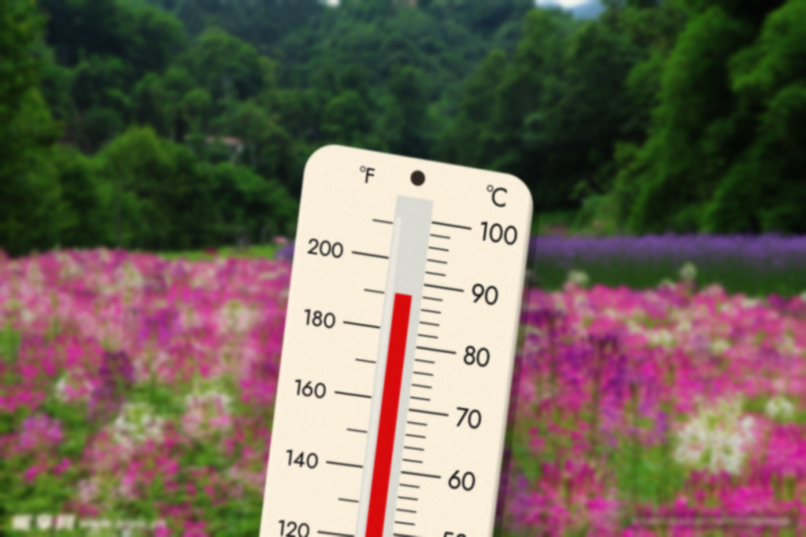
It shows **88** °C
